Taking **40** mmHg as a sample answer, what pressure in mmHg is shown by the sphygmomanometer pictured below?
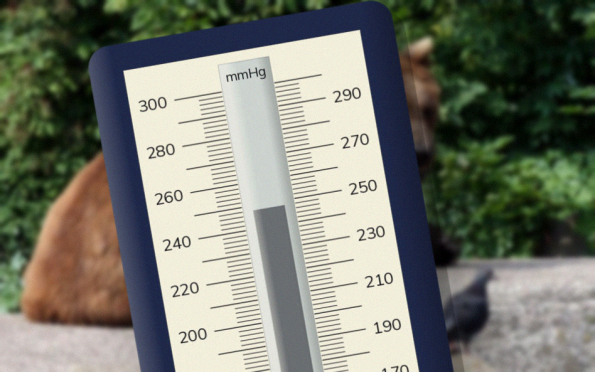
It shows **248** mmHg
